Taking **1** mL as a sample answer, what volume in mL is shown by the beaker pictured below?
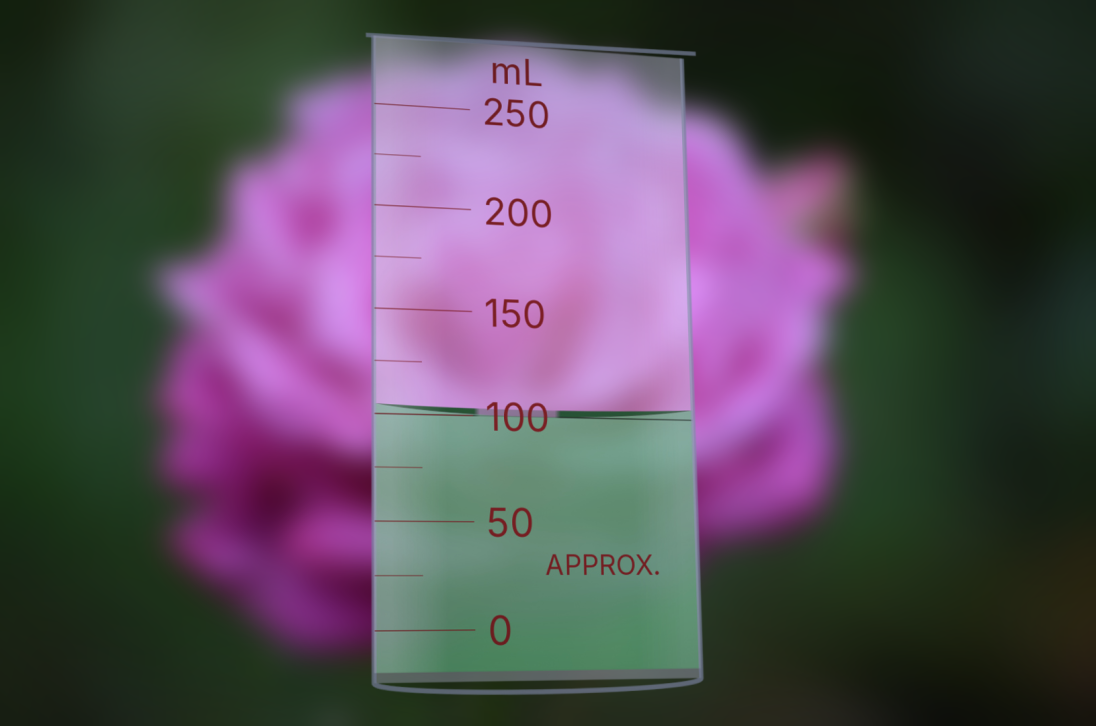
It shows **100** mL
